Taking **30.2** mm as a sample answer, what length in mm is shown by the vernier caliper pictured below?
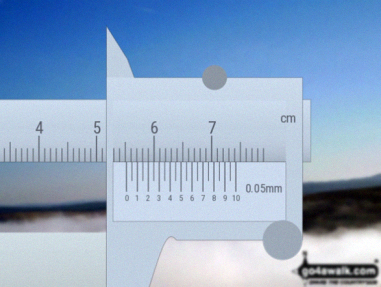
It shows **55.2** mm
